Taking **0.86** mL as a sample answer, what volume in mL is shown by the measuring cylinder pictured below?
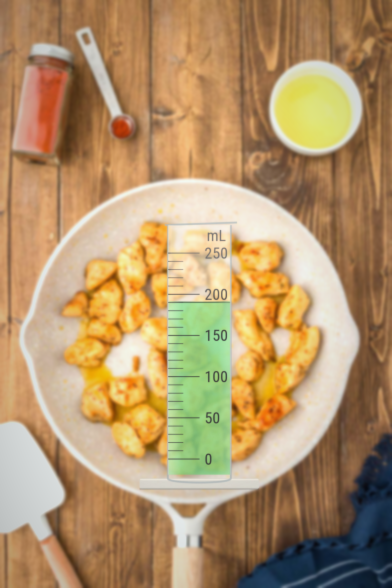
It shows **190** mL
